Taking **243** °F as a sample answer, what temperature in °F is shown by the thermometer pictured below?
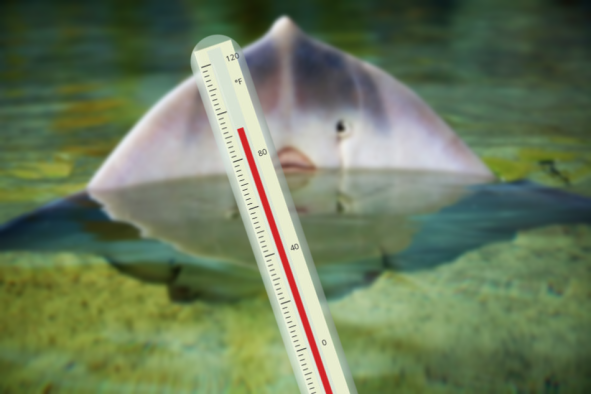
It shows **92** °F
